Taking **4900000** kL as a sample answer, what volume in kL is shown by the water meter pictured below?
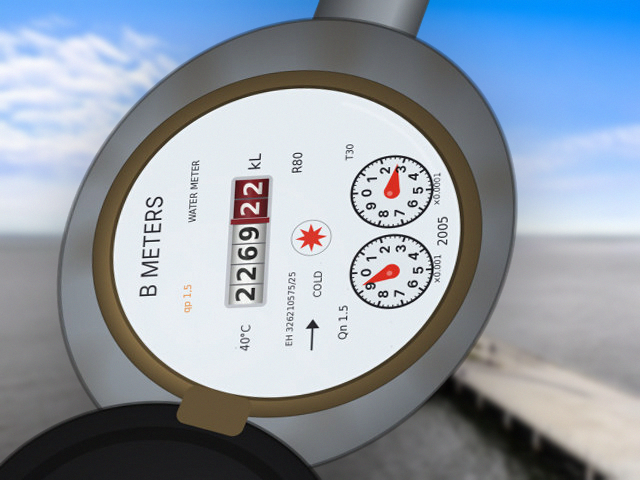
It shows **2269.2192** kL
